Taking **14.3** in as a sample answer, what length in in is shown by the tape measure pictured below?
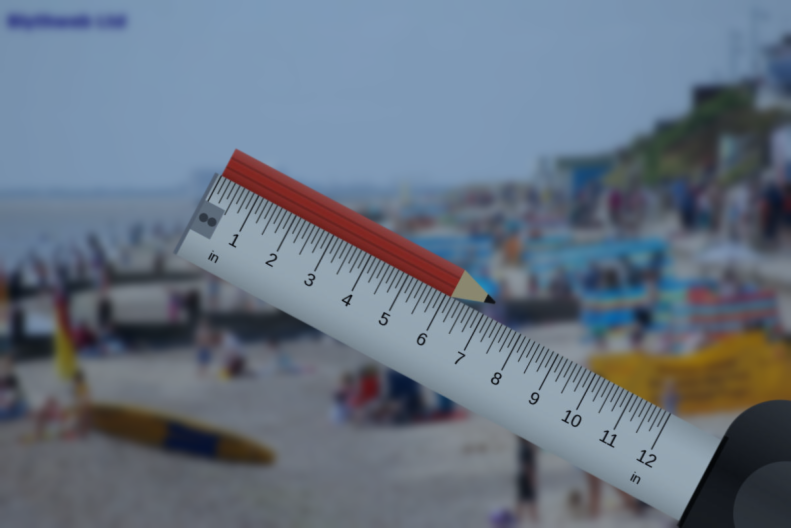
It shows **7.125** in
